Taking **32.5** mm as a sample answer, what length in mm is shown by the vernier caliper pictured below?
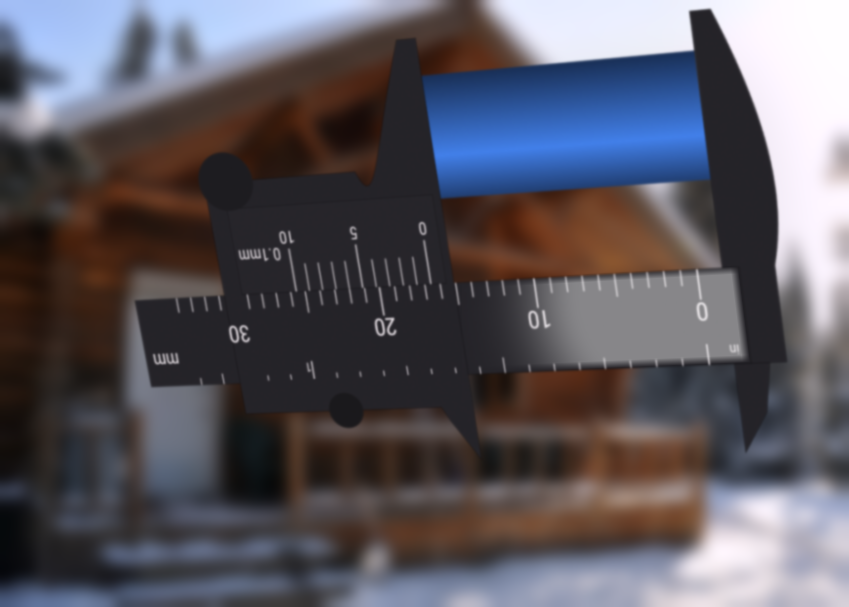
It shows **16.6** mm
